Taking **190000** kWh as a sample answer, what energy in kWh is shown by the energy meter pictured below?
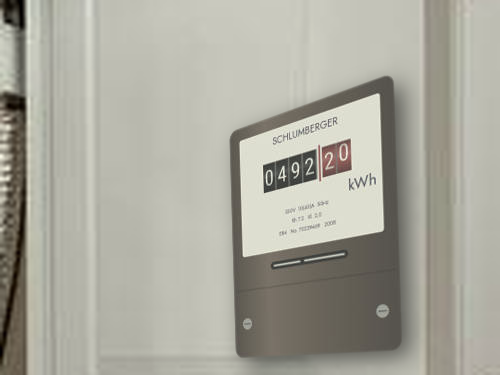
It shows **492.20** kWh
